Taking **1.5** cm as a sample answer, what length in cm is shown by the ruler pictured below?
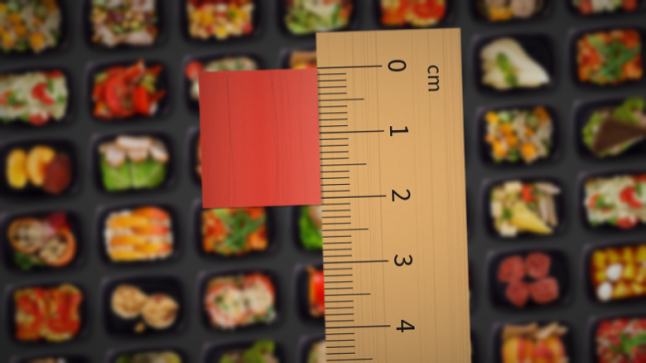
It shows **2.1** cm
